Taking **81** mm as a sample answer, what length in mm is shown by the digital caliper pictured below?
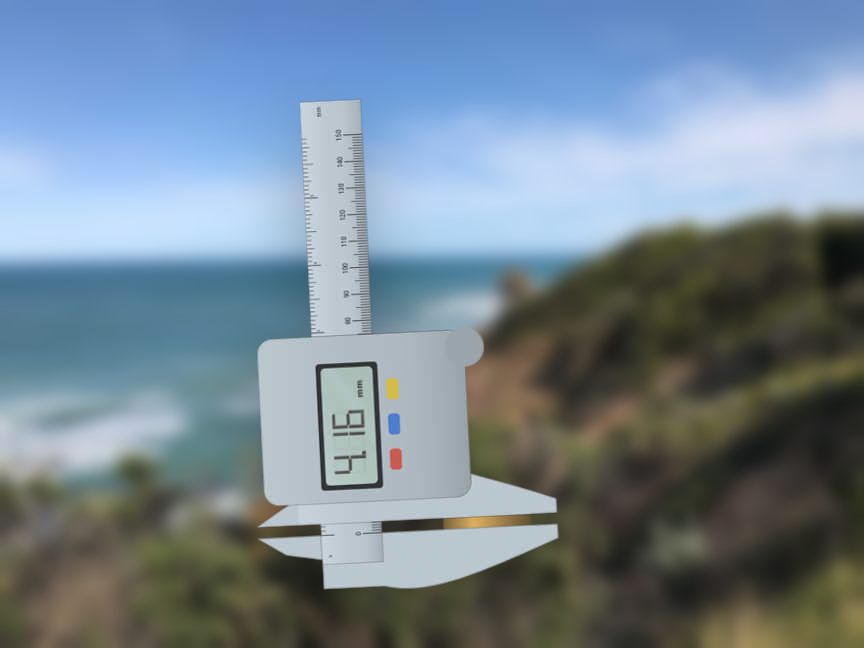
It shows **4.16** mm
